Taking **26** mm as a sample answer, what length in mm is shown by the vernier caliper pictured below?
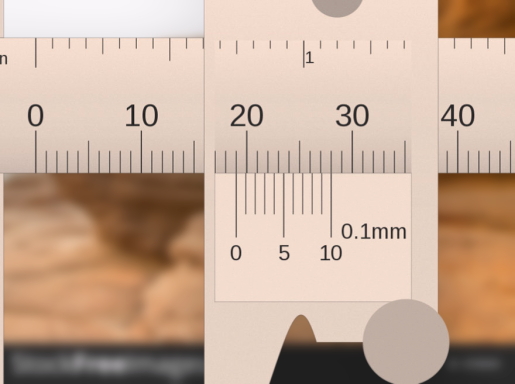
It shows **19.0** mm
